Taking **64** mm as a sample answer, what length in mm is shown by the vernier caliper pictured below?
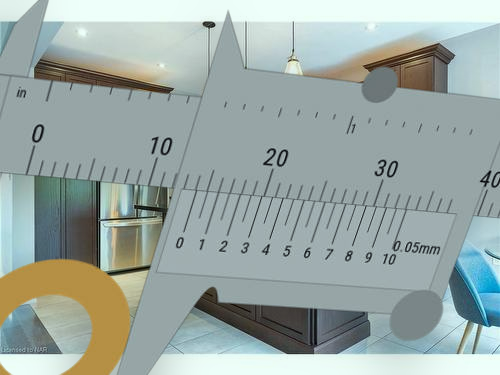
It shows **14.1** mm
